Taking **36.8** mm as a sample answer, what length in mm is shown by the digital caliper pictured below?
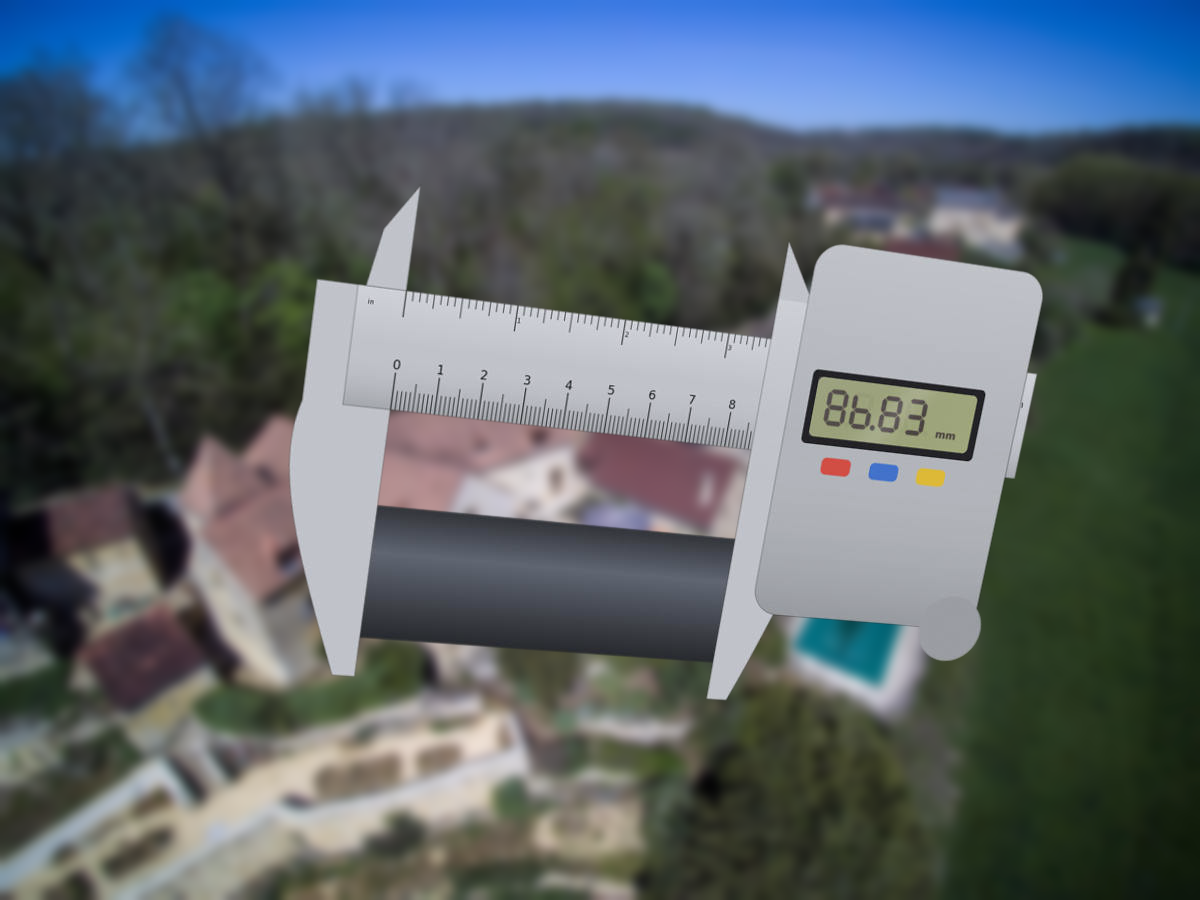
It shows **86.83** mm
